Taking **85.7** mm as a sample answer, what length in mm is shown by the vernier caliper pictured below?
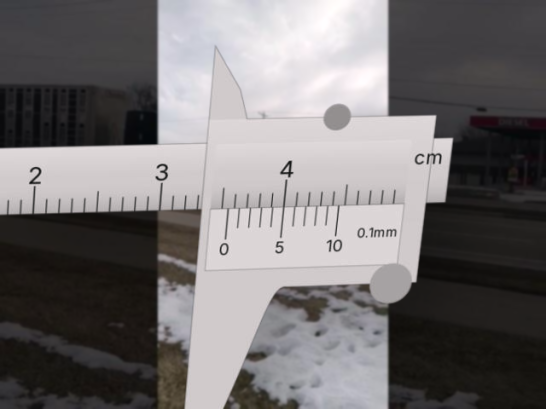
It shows **35.5** mm
